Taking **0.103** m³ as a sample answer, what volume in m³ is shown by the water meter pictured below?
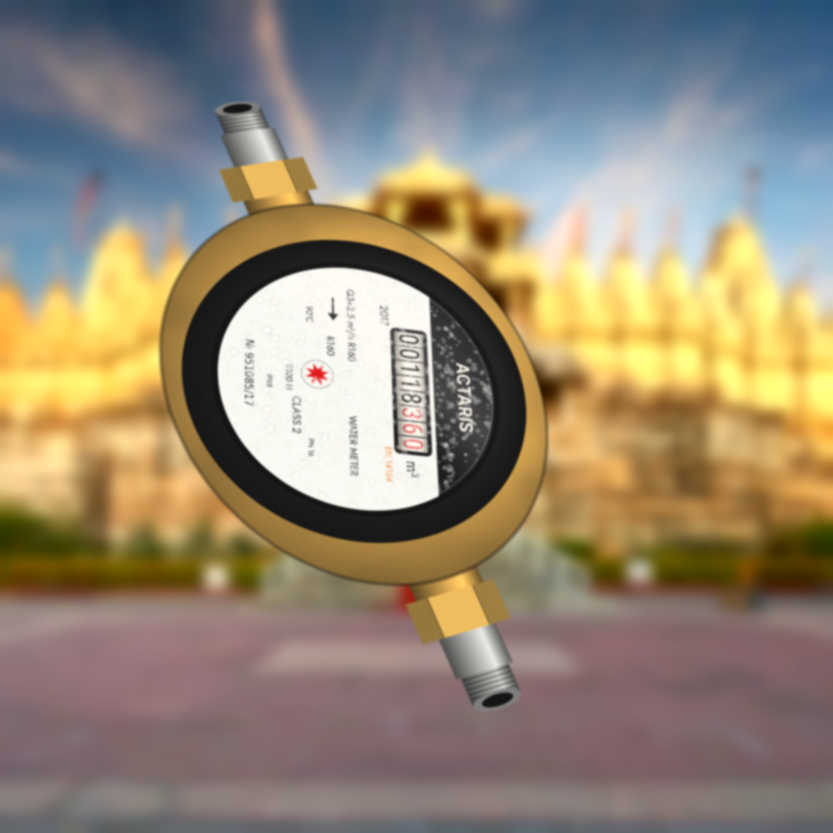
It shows **118.360** m³
